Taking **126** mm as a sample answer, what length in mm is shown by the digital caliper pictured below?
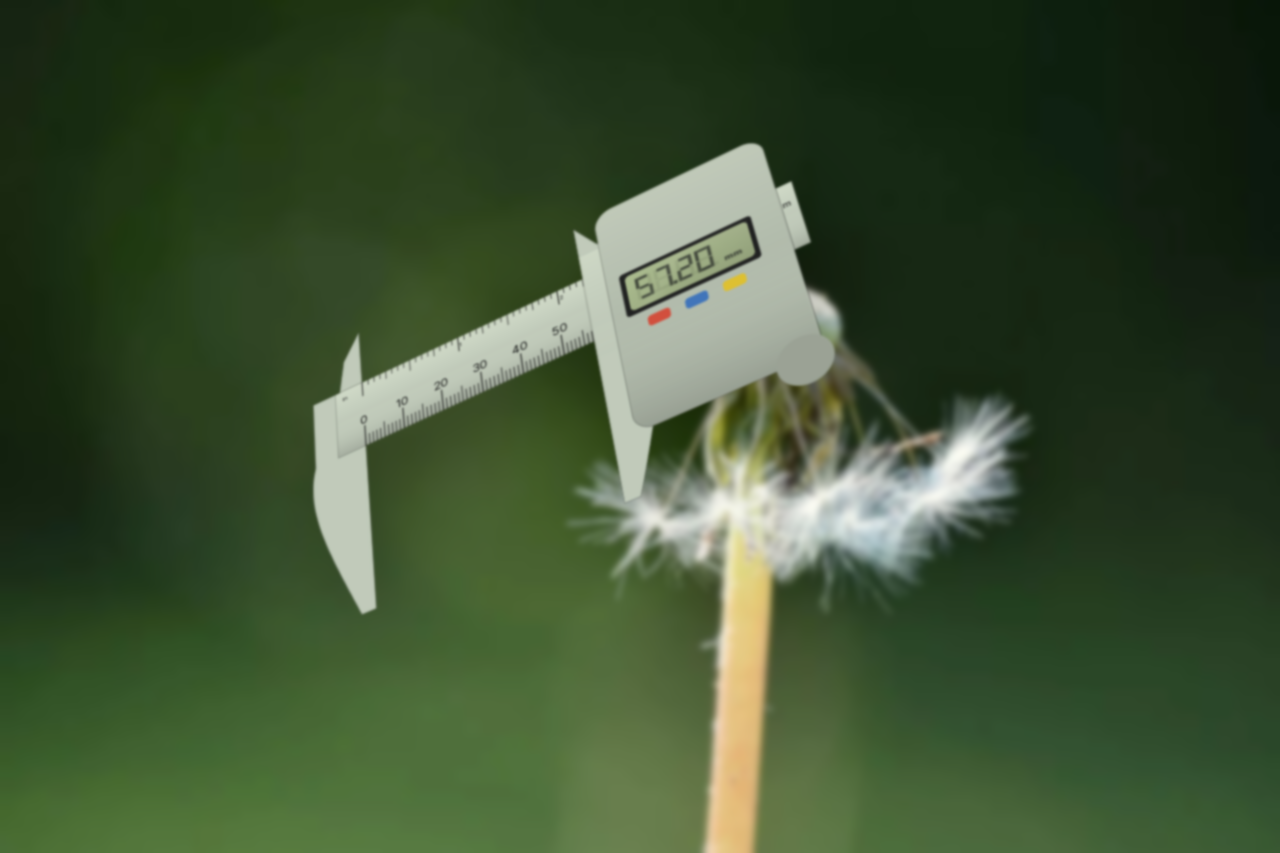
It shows **57.20** mm
